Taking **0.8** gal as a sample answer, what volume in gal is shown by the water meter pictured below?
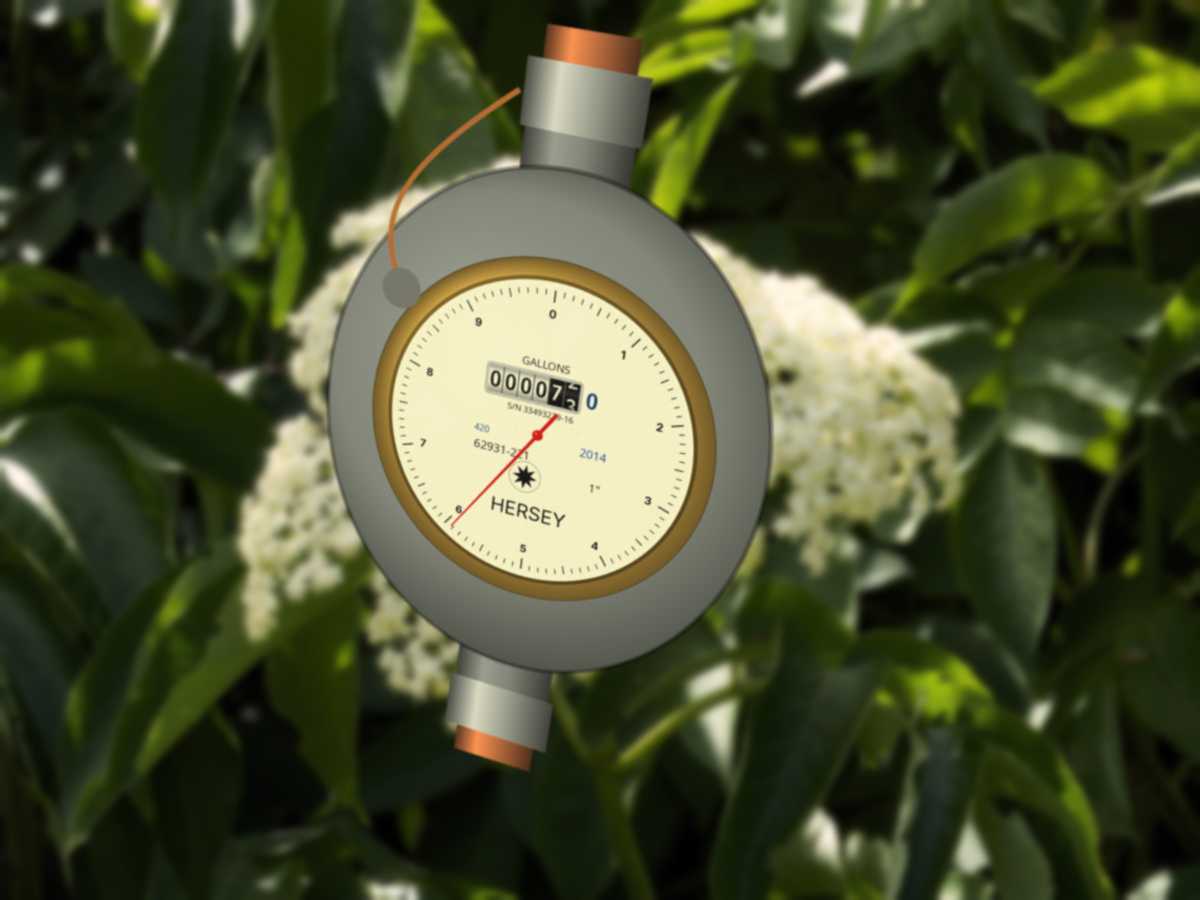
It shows **725.9** gal
